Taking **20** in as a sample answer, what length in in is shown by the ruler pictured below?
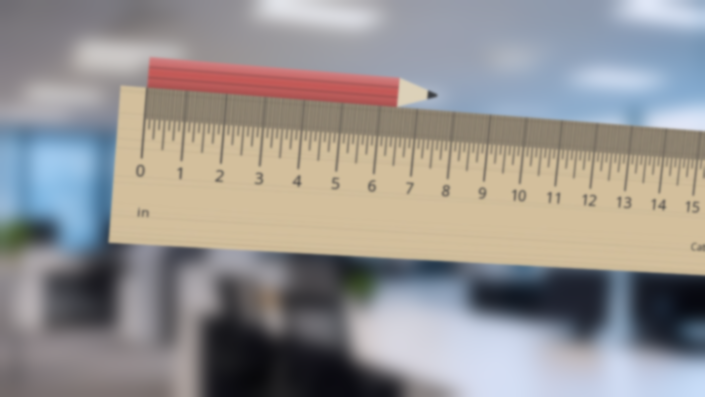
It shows **7.5** in
